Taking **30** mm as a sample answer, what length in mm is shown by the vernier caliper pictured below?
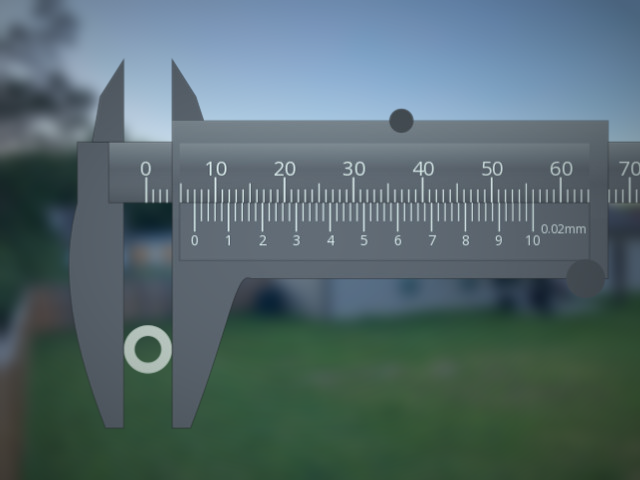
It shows **7.0** mm
